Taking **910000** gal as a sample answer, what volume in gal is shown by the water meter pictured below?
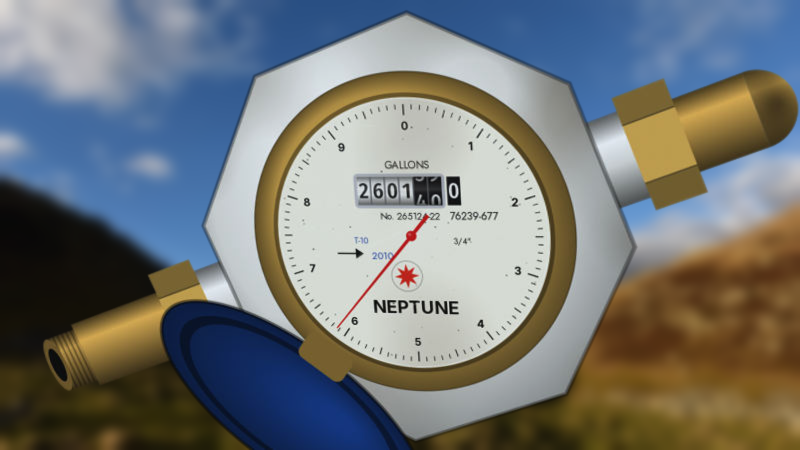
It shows **2601396.1** gal
